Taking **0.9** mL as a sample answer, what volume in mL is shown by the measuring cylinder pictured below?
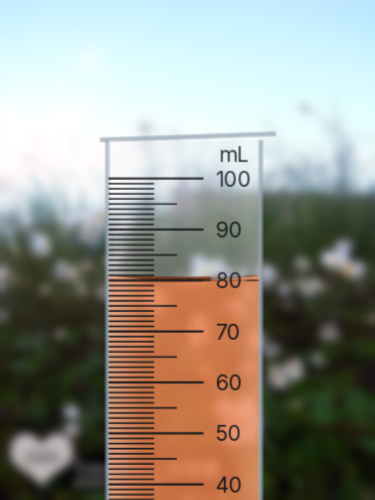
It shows **80** mL
